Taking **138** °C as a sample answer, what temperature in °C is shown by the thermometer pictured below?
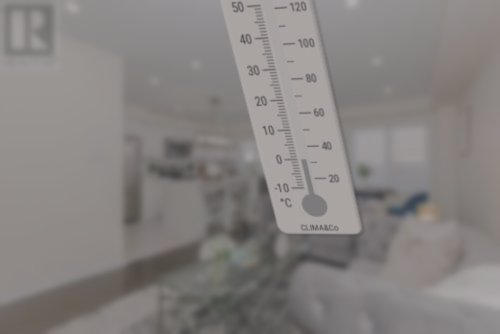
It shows **0** °C
